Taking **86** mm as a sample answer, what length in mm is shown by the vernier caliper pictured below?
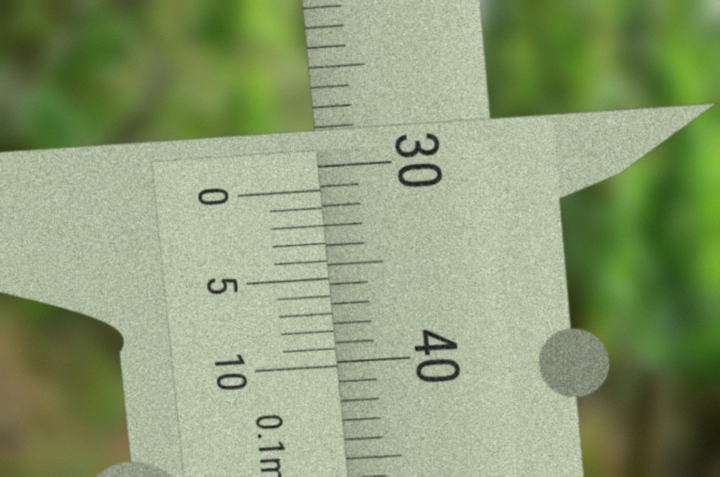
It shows **31.2** mm
